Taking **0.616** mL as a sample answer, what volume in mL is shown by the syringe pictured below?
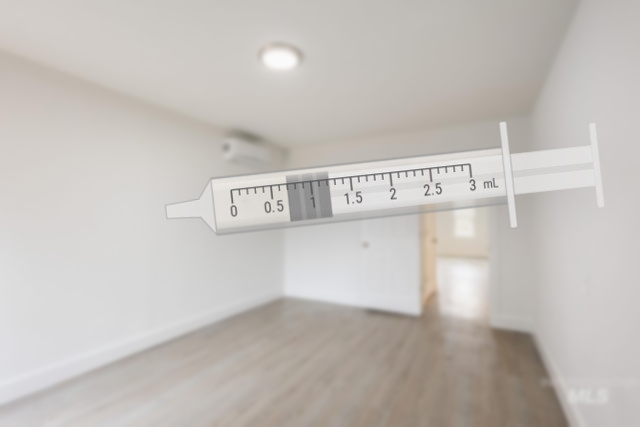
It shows **0.7** mL
